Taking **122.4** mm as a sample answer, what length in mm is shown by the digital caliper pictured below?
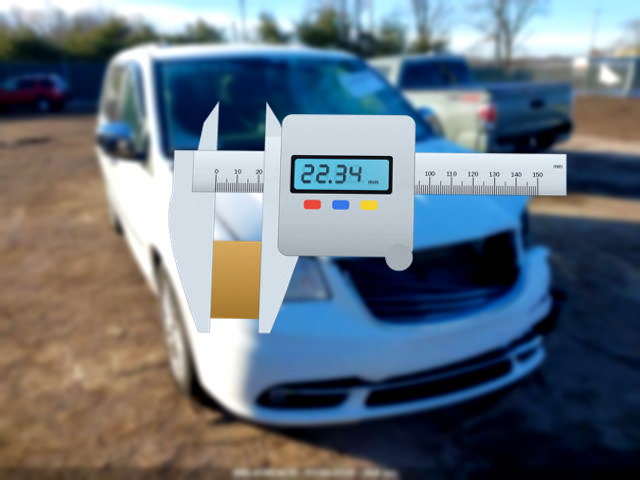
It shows **22.34** mm
